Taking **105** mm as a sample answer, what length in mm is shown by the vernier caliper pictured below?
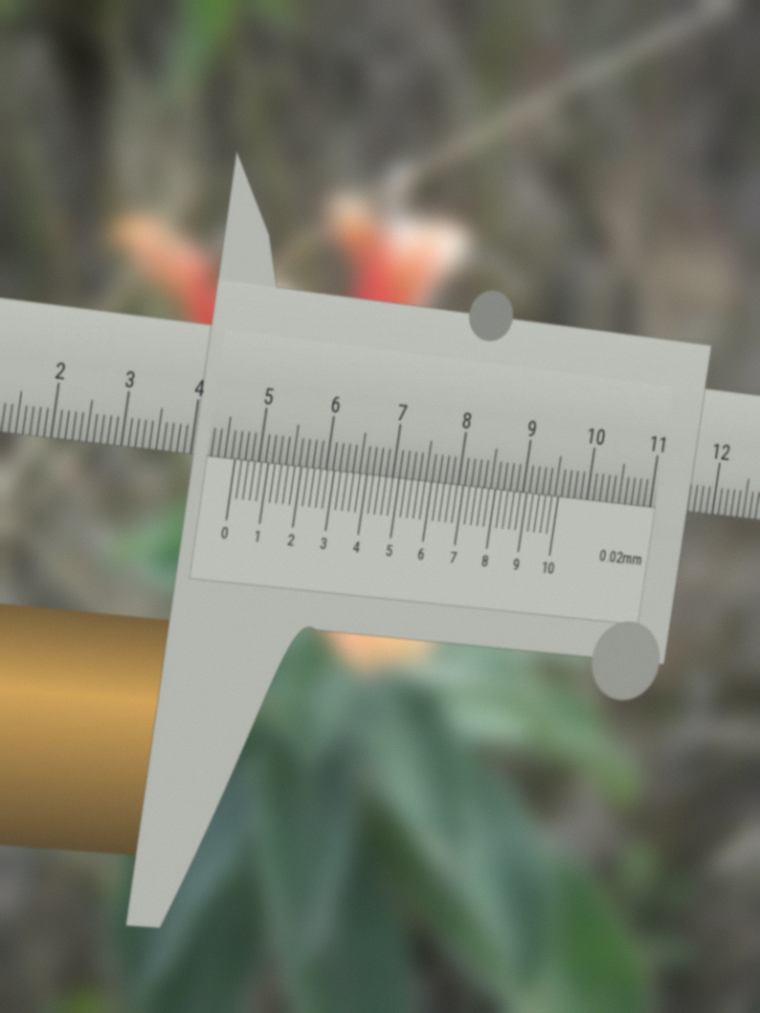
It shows **46.5** mm
